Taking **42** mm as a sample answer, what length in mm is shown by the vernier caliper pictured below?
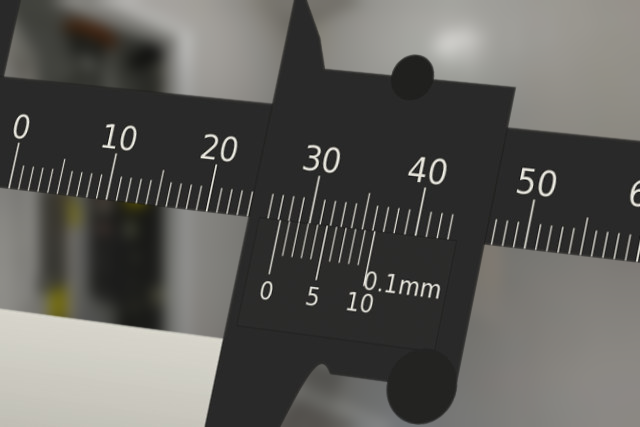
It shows **27.2** mm
